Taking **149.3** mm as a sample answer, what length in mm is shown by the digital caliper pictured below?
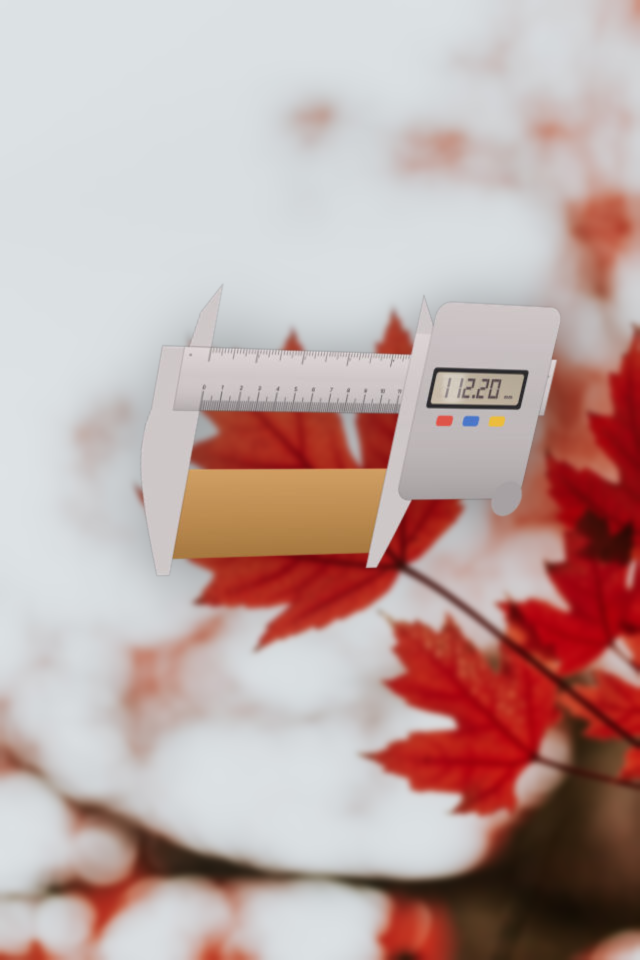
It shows **112.20** mm
